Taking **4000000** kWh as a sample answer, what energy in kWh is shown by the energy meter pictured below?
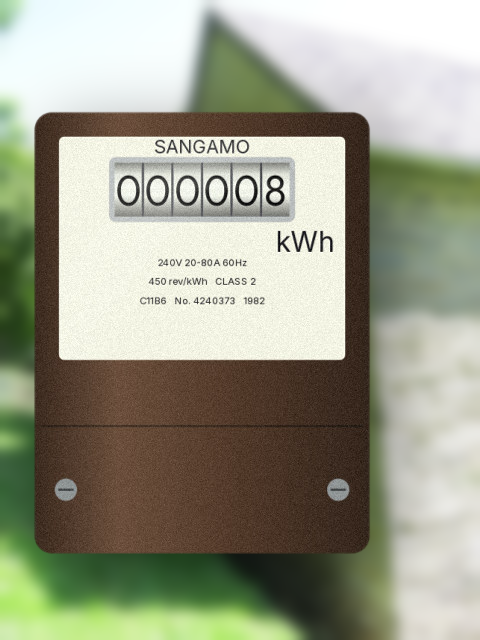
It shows **8** kWh
